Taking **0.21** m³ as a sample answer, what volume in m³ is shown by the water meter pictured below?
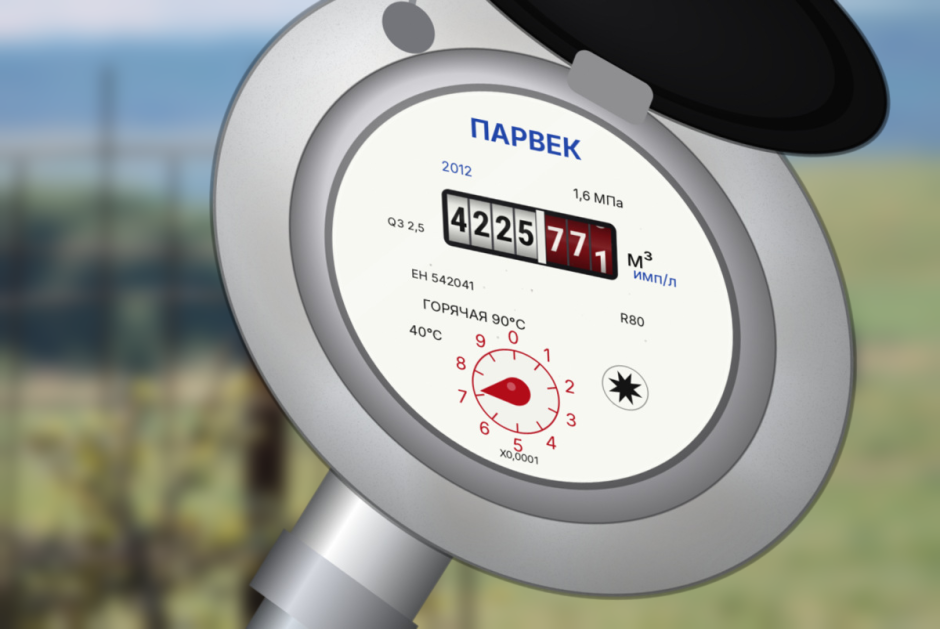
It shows **4225.7707** m³
